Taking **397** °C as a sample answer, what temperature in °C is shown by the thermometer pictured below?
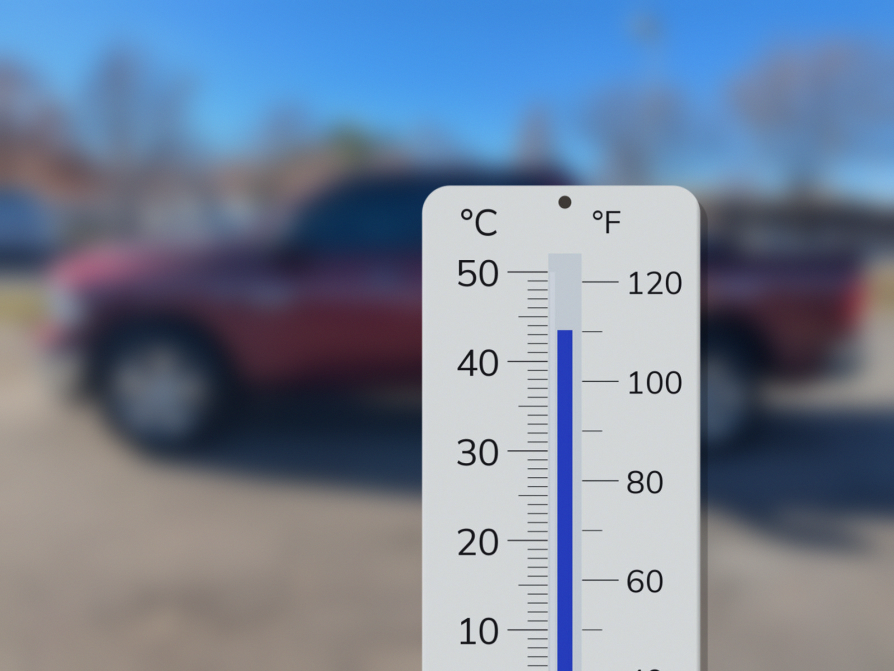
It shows **43.5** °C
